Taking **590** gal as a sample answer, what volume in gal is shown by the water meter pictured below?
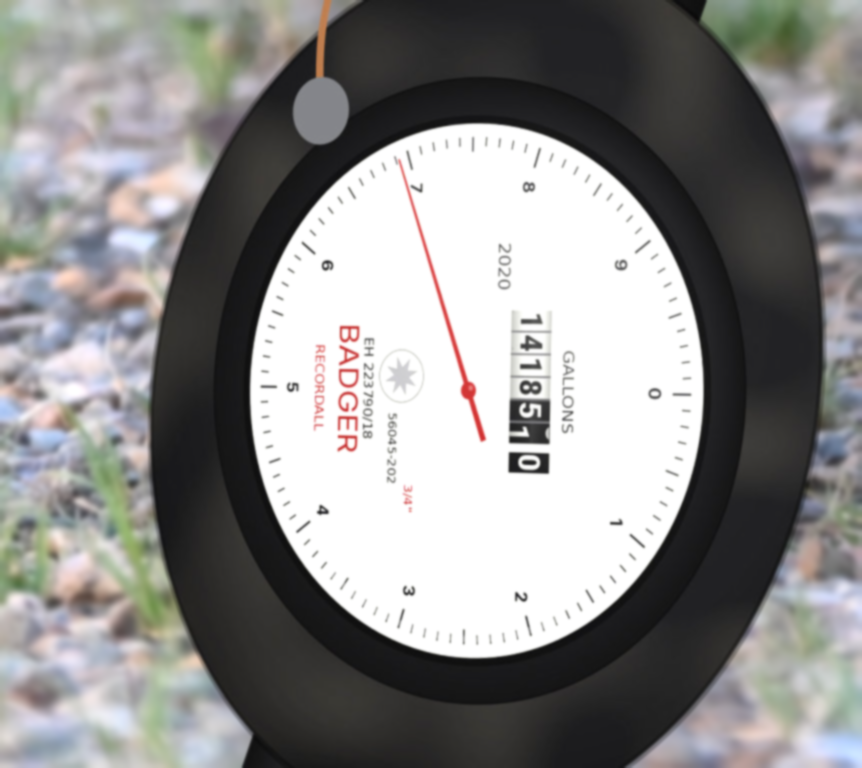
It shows **1418506.9** gal
